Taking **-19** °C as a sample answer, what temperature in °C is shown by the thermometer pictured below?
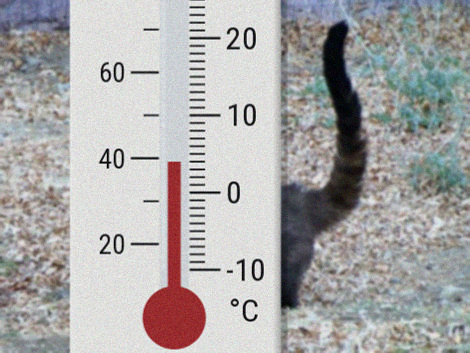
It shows **4** °C
